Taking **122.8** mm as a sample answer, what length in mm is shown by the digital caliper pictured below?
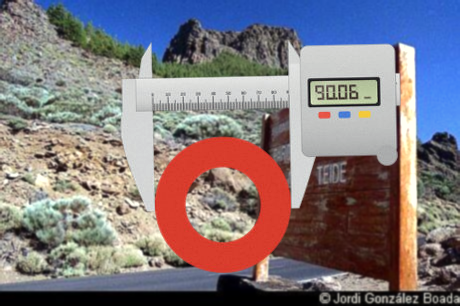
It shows **90.06** mm
